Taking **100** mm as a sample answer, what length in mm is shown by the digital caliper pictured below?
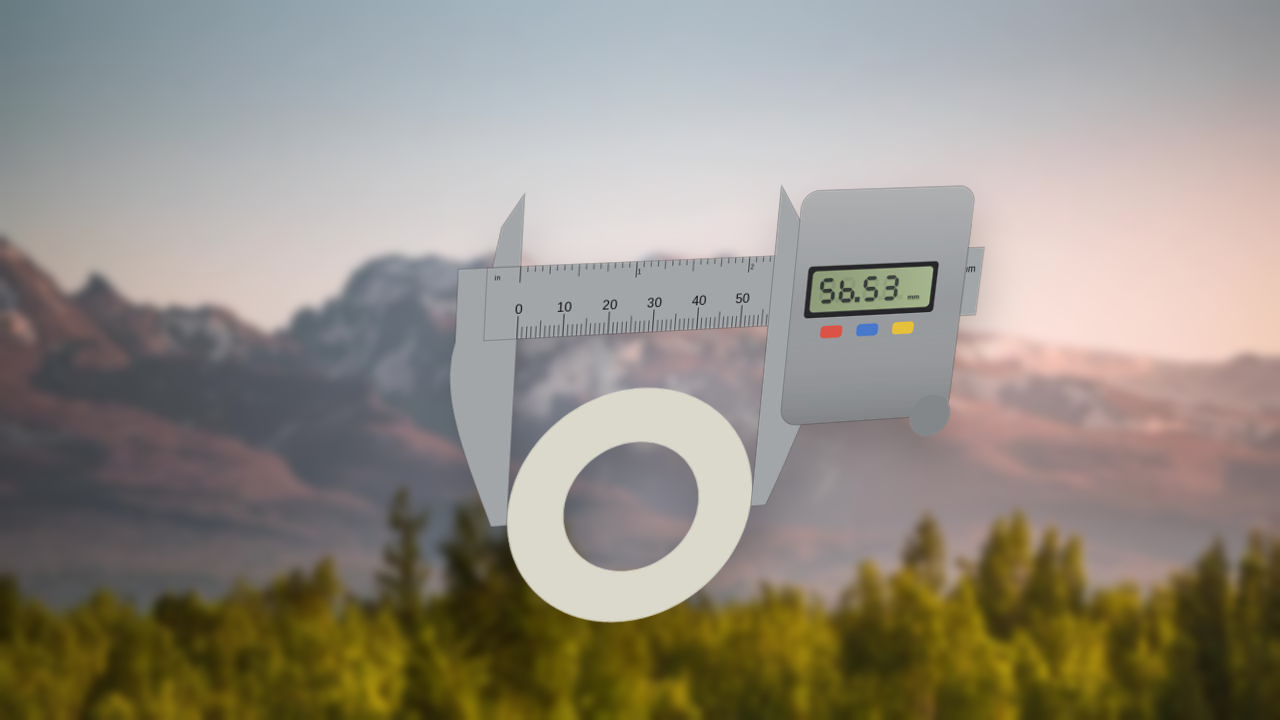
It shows **56.53** mm
